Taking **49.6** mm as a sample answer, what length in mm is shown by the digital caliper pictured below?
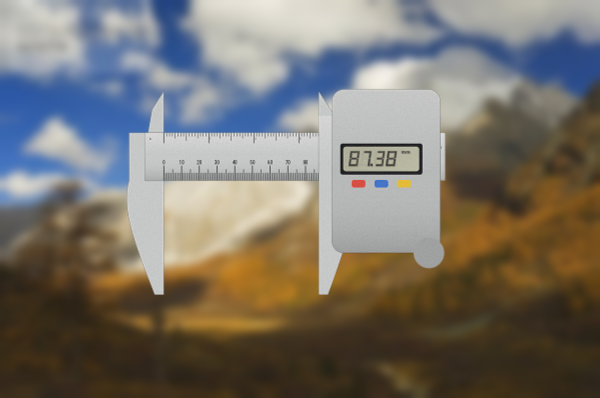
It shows **87.38** mm
